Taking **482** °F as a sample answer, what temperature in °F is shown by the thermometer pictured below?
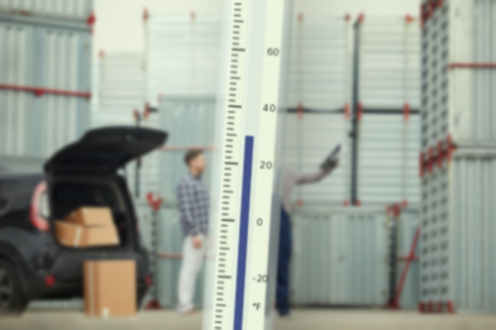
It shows **30** °F
